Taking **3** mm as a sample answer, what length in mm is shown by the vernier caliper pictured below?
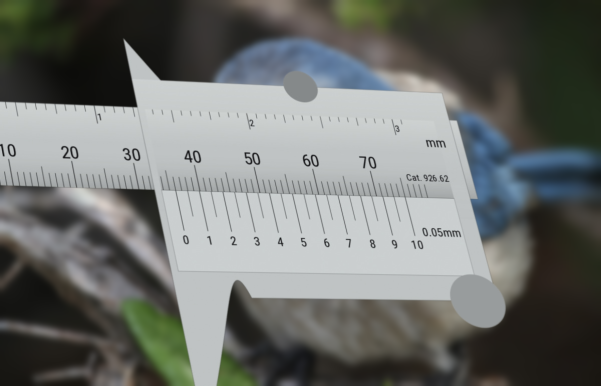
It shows **36.0** mm
